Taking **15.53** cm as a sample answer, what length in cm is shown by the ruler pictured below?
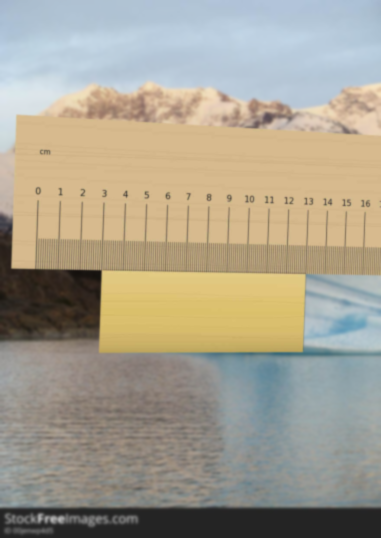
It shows **10** cm
